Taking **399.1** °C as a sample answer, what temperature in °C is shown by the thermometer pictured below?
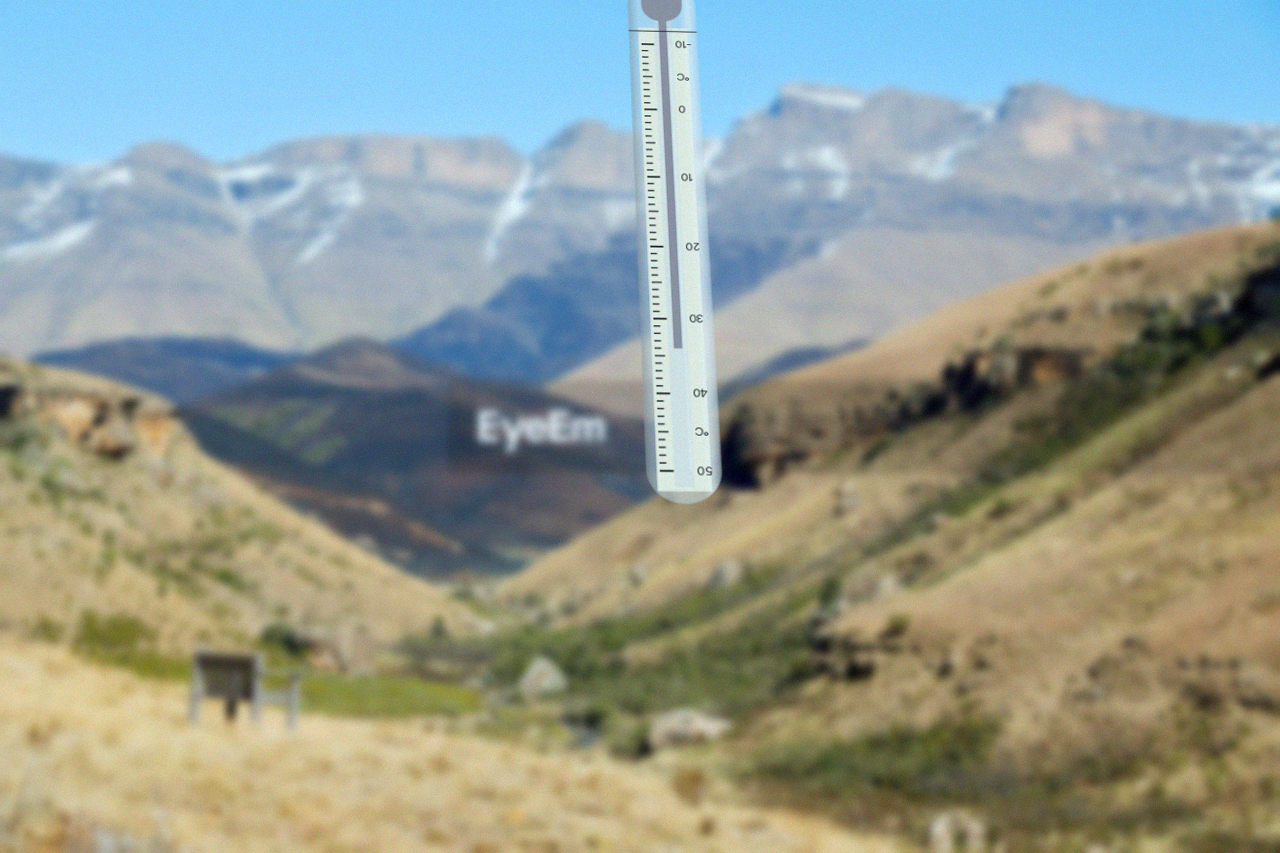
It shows **34** °C
